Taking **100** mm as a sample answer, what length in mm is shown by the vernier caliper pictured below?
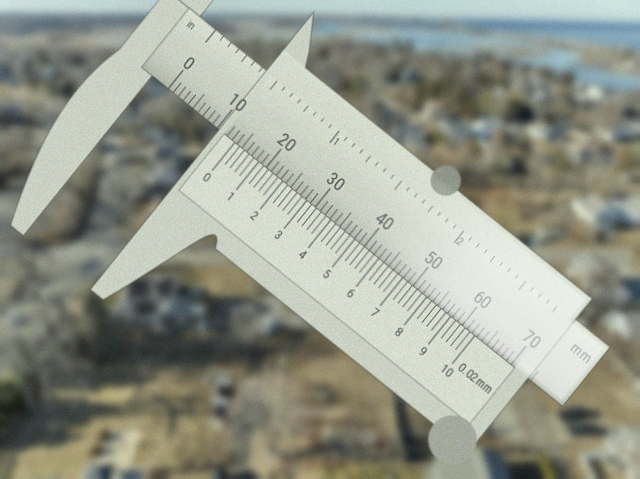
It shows **13.6** mm
